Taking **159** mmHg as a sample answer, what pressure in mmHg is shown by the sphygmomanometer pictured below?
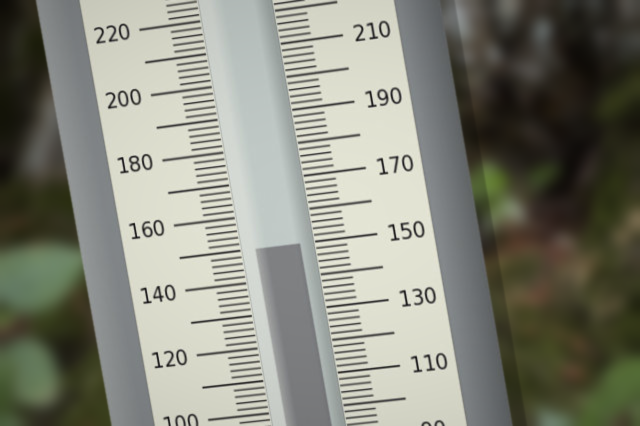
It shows **150** mmHg
